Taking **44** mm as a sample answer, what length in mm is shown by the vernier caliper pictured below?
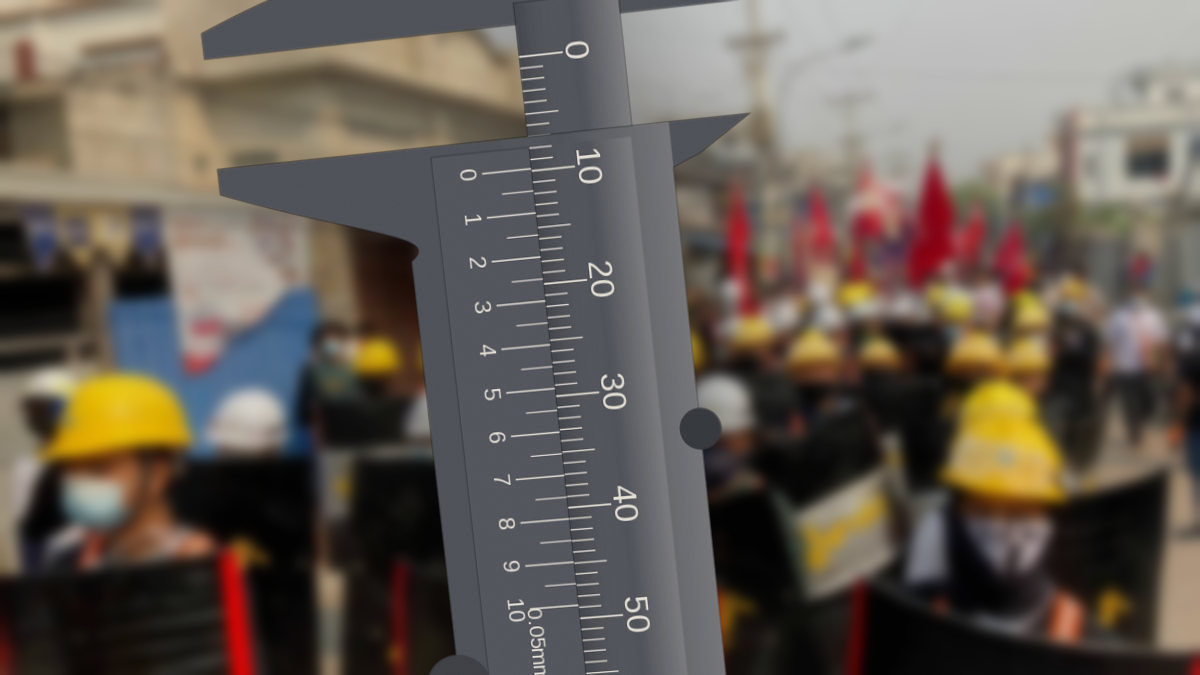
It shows **9.8** mm
